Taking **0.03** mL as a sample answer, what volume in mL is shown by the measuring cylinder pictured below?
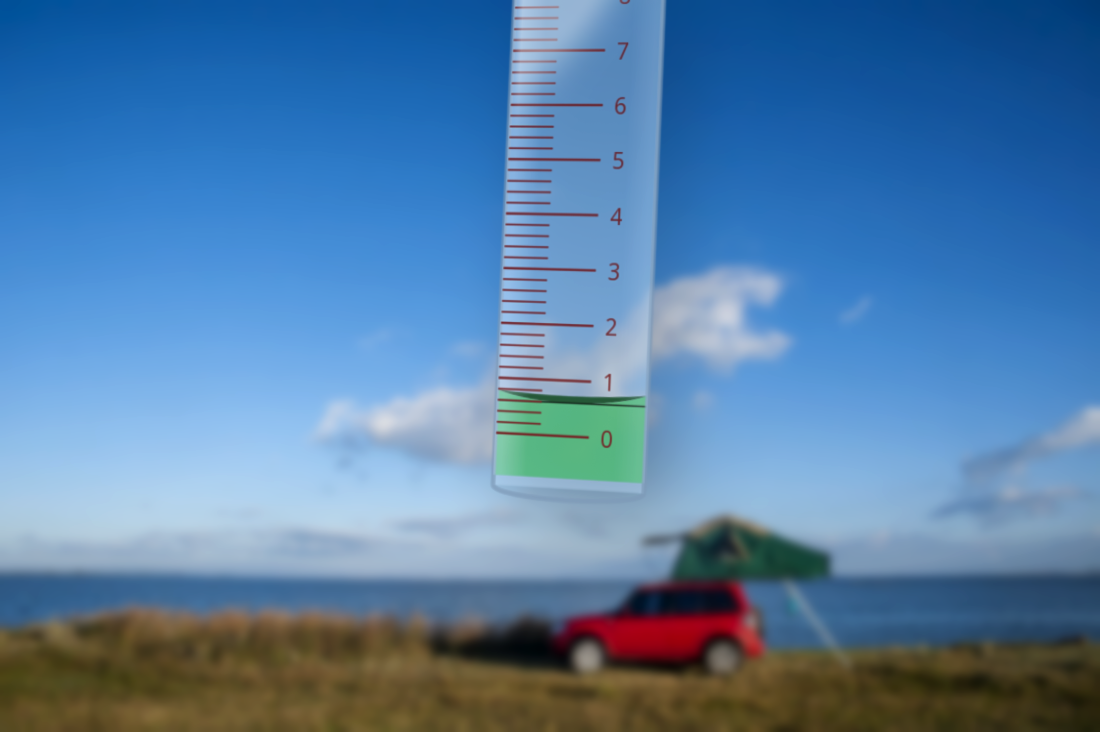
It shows **0.6** mL
